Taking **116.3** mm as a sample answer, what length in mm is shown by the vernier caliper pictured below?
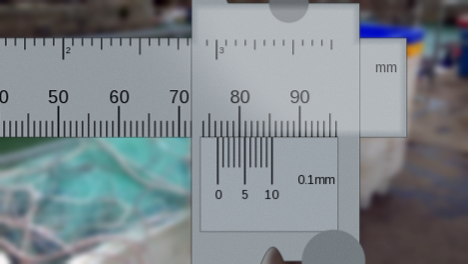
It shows **76.4** mm
